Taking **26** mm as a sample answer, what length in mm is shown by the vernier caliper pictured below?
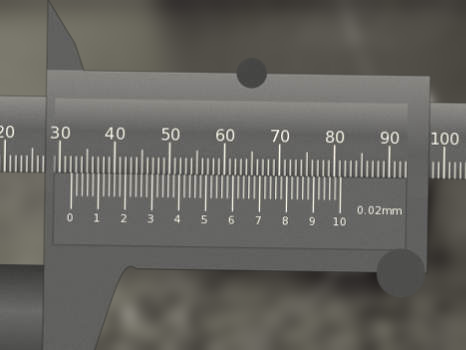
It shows **32.2** mm
